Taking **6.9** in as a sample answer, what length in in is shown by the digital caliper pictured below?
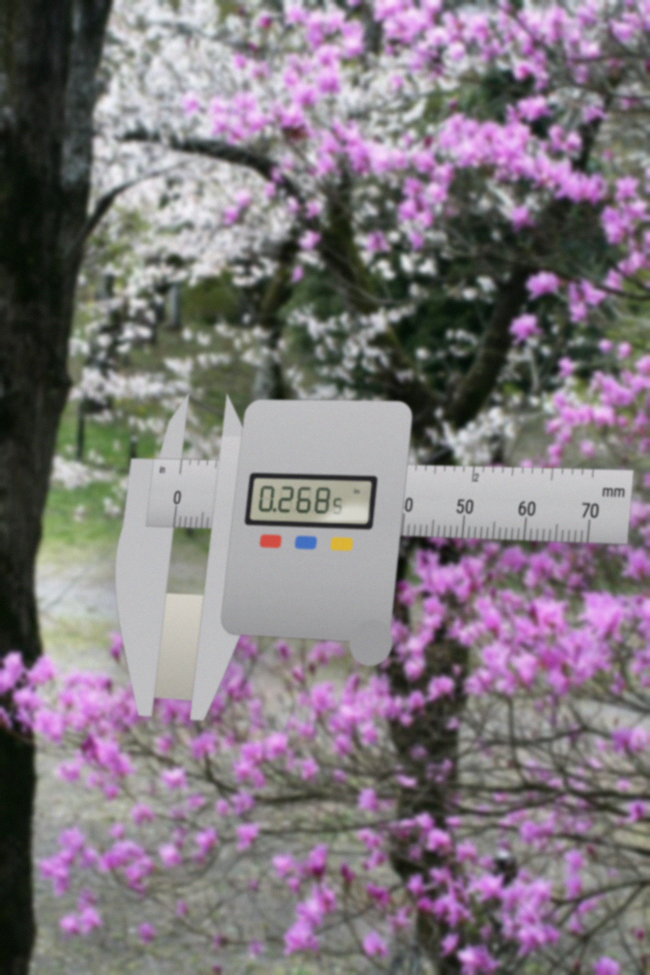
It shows **0.2685** in
